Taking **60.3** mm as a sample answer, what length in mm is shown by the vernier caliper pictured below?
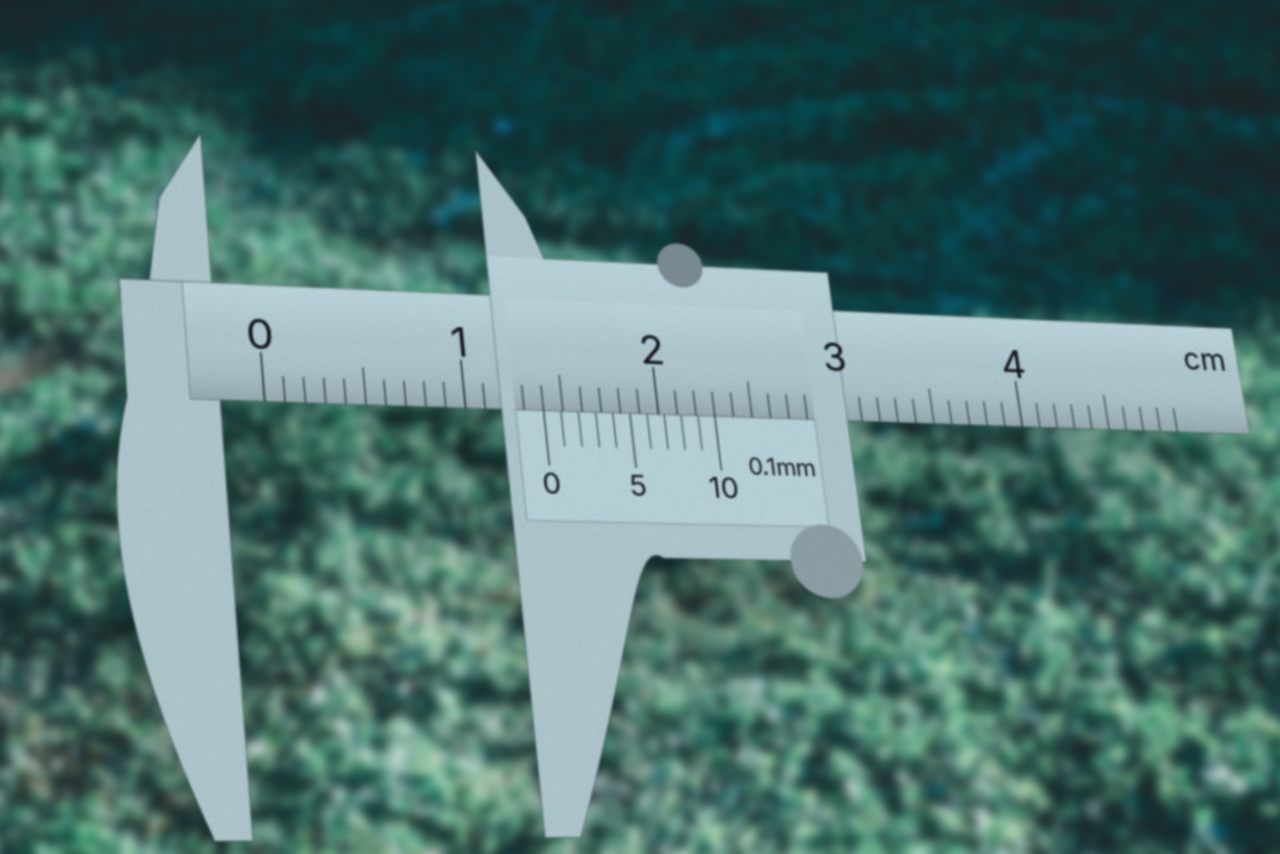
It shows **14.0** mm
